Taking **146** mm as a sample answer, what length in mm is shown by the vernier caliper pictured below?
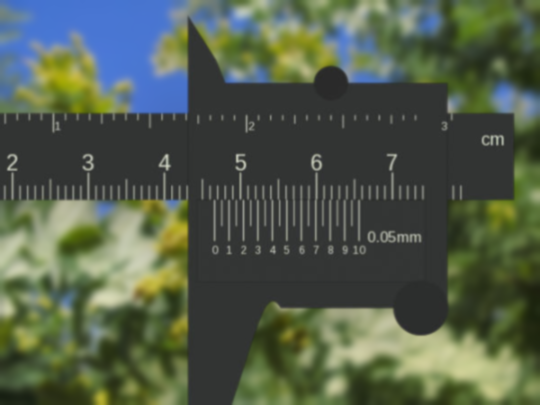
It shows **46.6** mm
